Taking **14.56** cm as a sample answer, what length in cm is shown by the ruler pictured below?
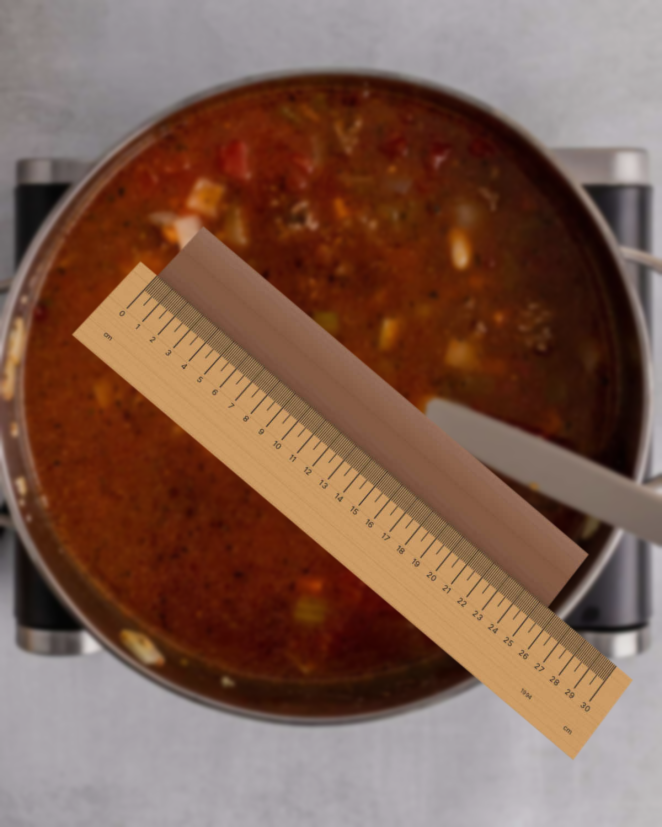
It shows **25.5** cm
